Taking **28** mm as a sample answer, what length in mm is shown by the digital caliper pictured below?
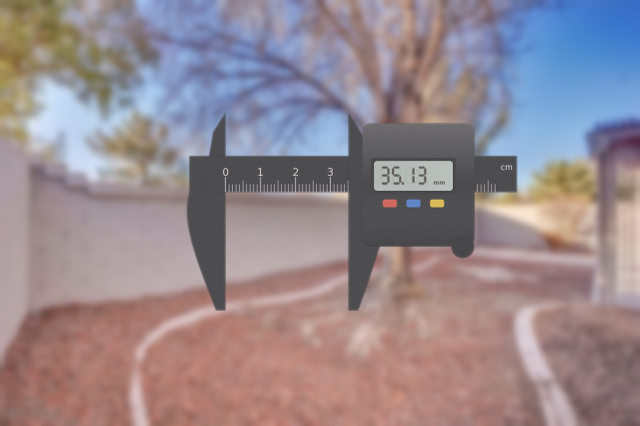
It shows **35.13** mm
